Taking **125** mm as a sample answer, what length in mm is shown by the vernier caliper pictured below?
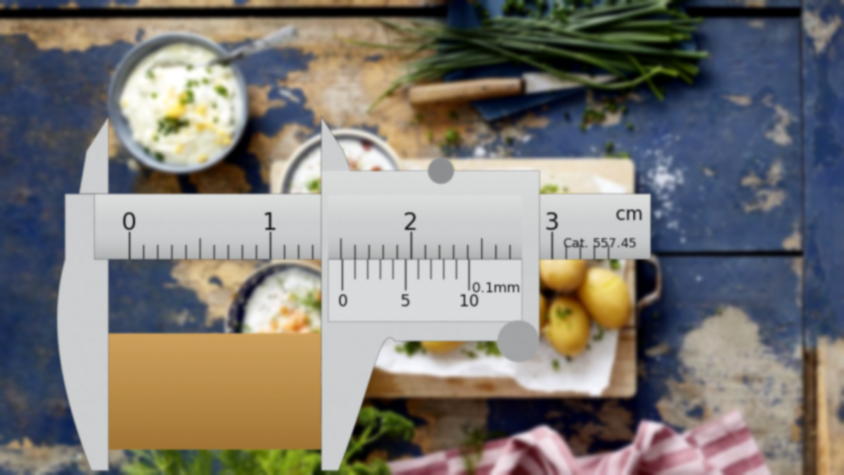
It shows **15.1** mm
